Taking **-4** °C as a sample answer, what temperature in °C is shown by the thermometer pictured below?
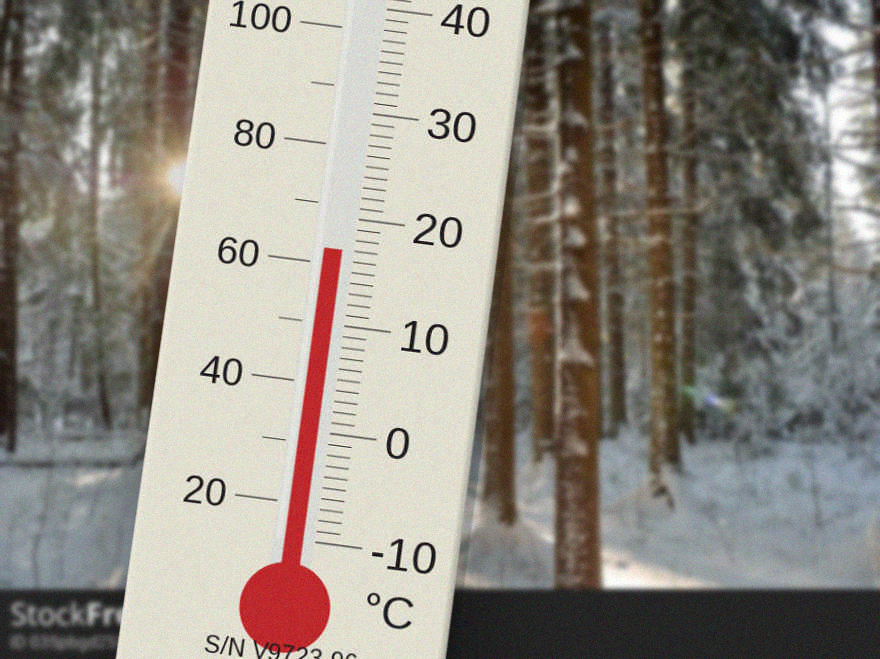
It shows **17** °C
